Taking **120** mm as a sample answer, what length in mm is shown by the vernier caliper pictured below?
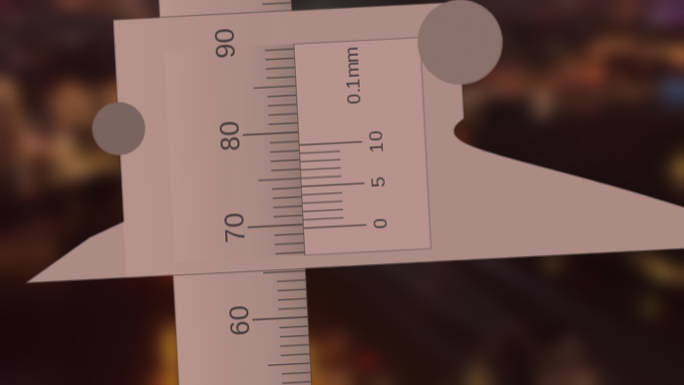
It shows **69.6** mm
